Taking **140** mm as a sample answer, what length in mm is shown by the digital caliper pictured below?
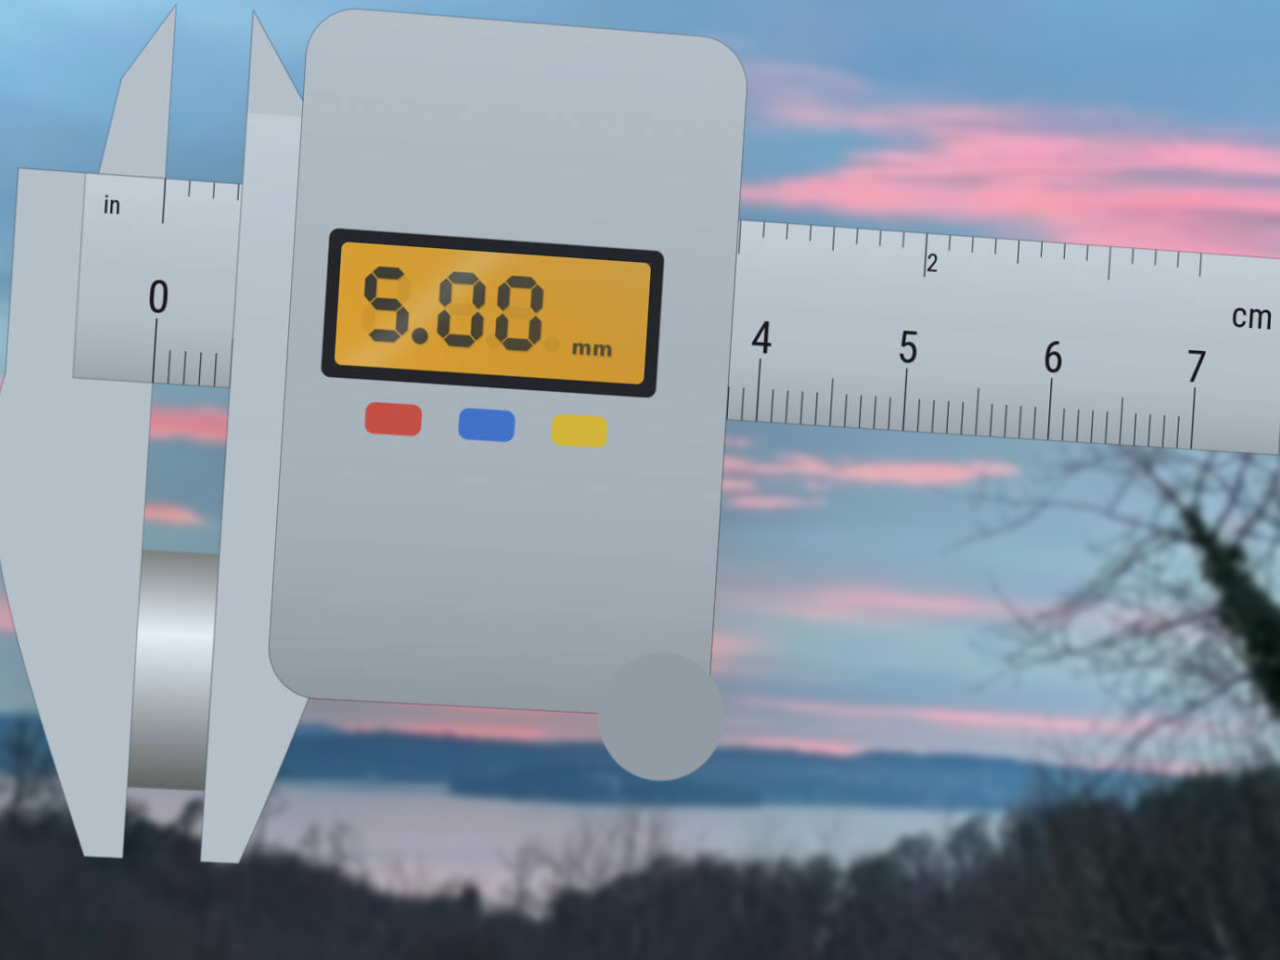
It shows **5.00** mm
